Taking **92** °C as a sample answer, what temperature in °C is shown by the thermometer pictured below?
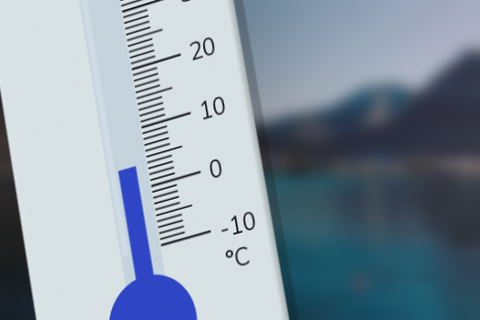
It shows **4** °C
